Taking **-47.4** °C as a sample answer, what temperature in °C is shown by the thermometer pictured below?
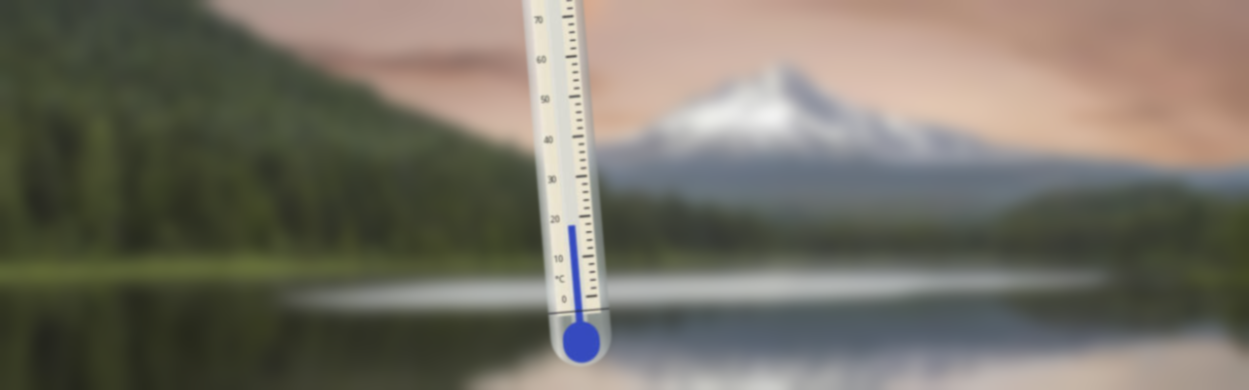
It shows **18** °C
